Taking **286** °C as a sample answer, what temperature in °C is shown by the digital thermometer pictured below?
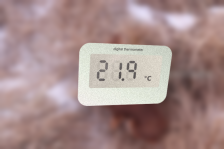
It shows **21.9** °C
